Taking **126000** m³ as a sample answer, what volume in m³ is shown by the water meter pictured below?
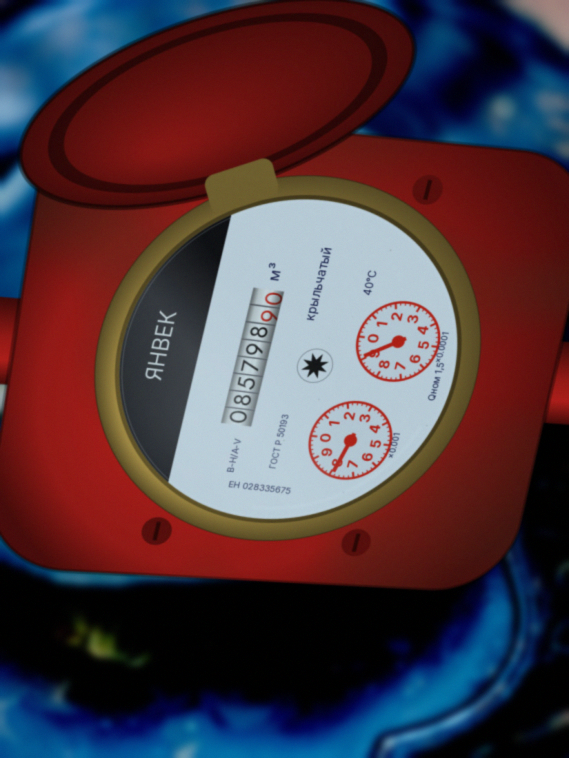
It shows **85798.8979** m³
